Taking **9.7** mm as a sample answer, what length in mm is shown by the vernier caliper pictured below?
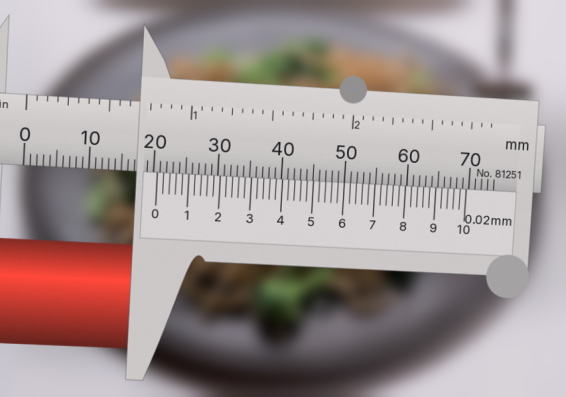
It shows **20.6** mm
